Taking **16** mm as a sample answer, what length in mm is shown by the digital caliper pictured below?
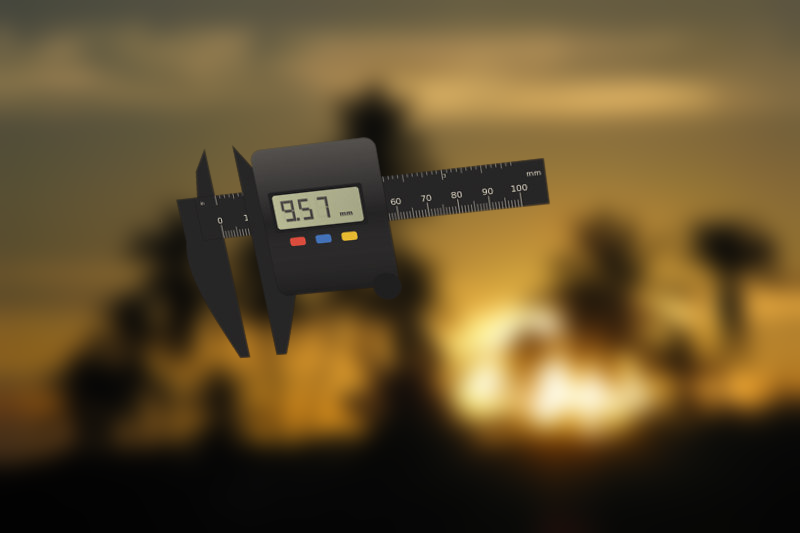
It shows **9.57** mm
